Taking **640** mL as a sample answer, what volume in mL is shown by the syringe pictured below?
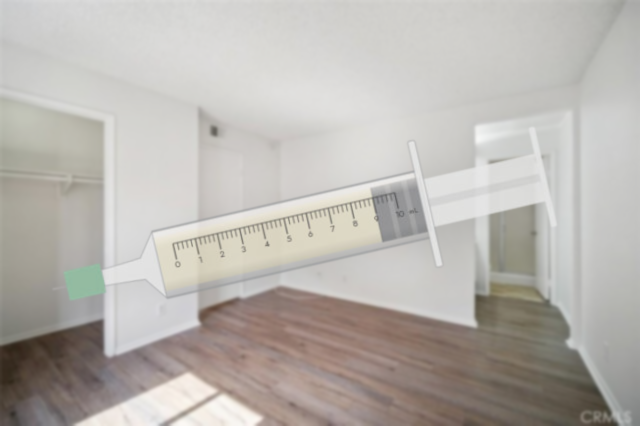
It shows **9** mL
